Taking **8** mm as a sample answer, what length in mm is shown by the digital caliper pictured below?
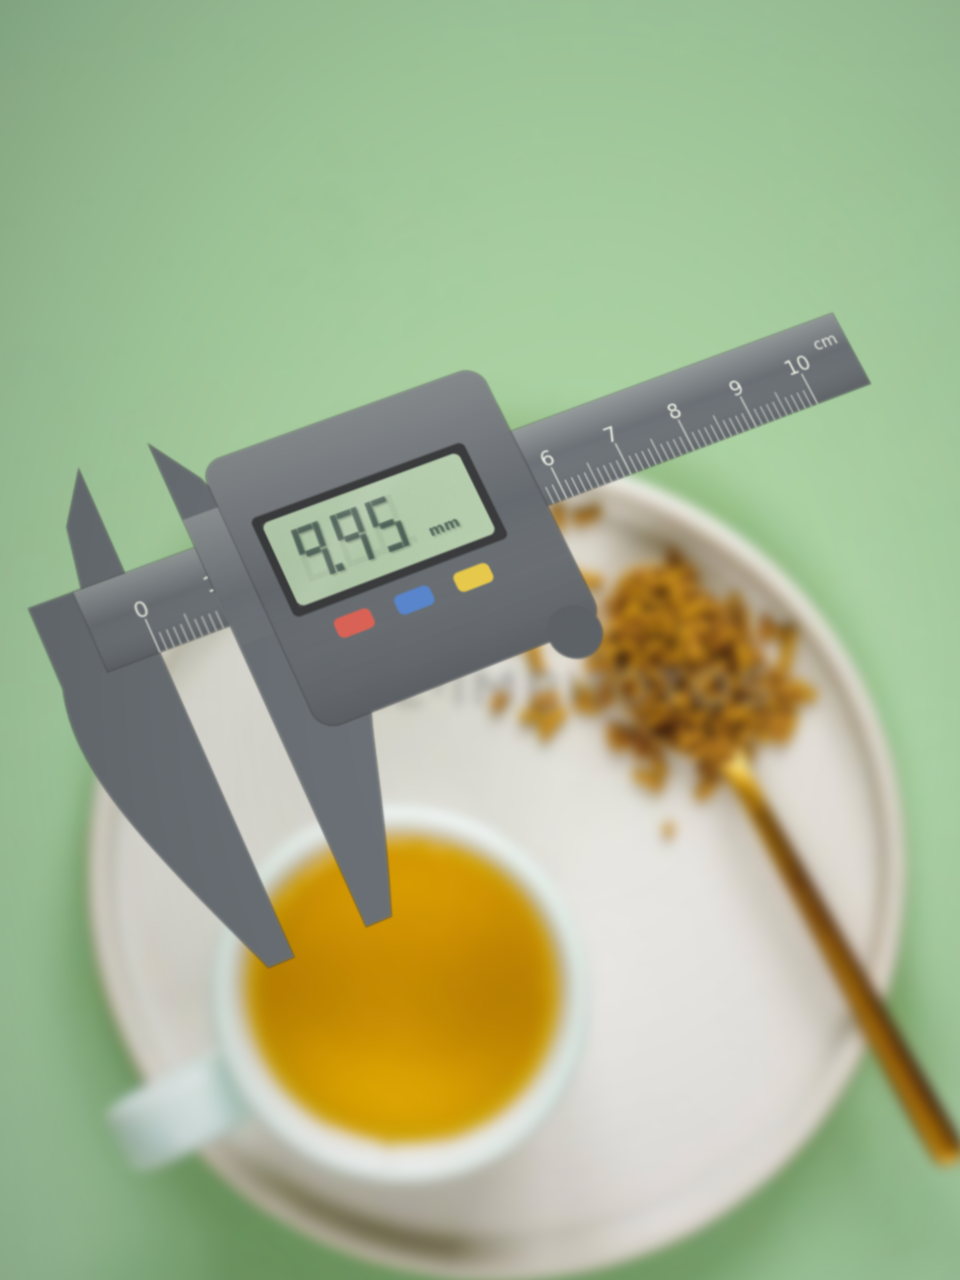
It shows **9.95** mm
